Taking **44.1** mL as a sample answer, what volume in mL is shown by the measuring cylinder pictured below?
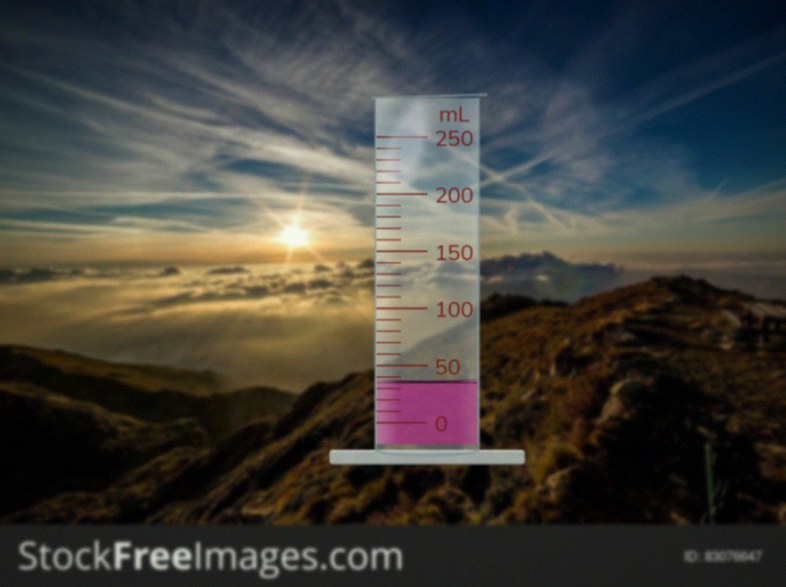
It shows **35** mL
